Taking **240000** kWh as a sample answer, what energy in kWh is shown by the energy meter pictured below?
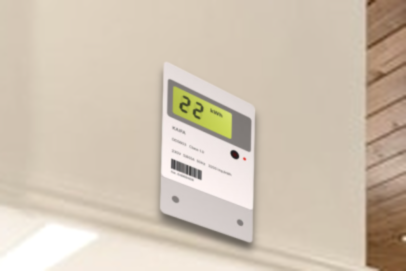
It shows **22** kWh
